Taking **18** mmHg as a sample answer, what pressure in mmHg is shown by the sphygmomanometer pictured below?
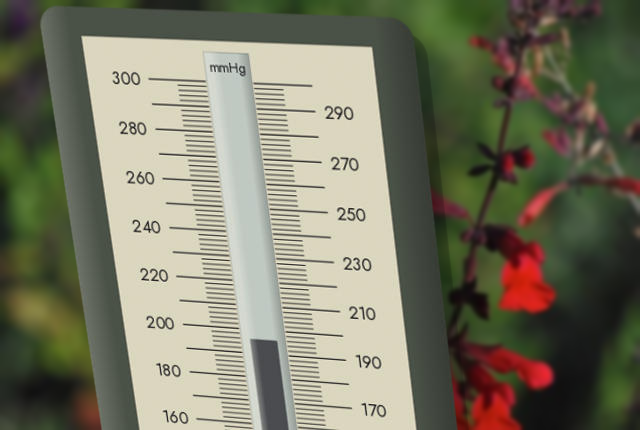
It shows **196** mmHg
